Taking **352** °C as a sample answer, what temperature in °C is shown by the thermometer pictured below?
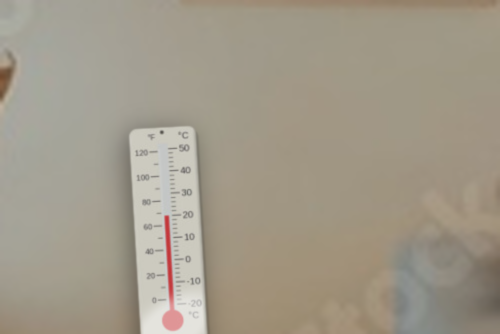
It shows **20** °C
